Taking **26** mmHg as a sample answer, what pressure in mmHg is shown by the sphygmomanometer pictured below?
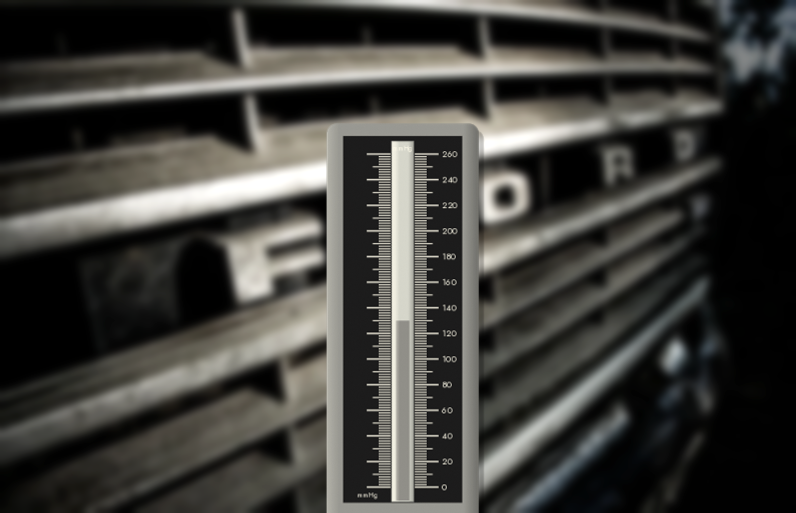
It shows **130** mmHg
